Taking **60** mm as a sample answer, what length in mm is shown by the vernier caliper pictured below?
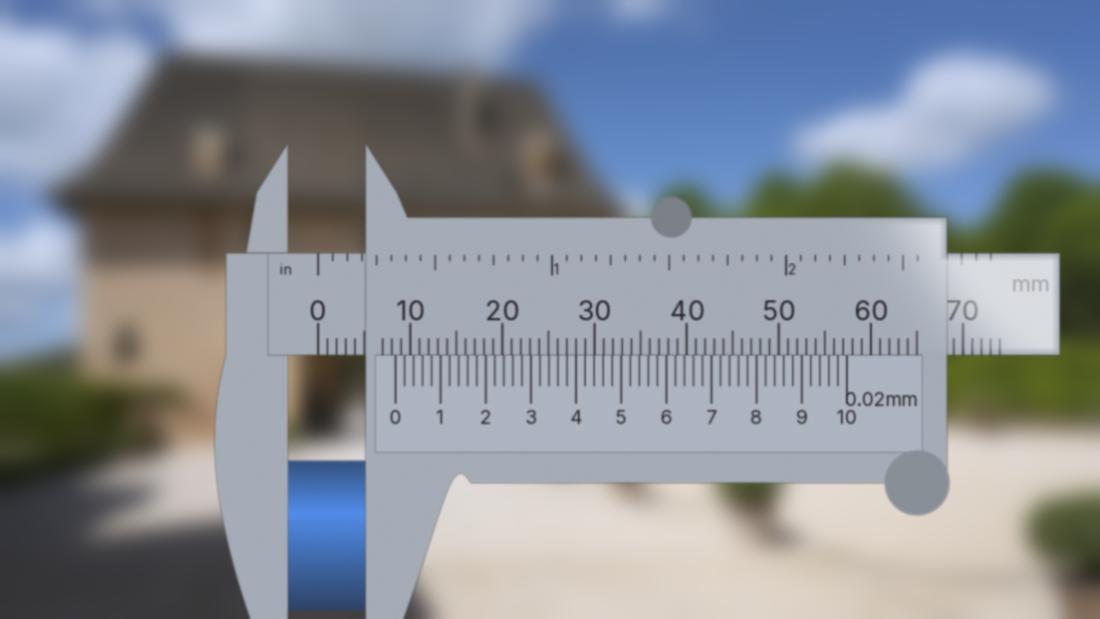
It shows **8.4** mm
